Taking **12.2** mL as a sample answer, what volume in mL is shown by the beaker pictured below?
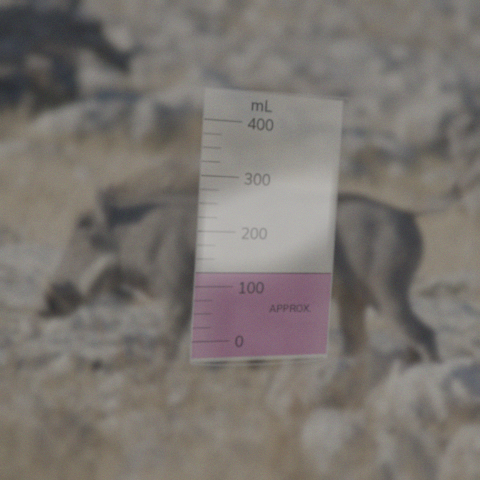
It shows **125** mL
